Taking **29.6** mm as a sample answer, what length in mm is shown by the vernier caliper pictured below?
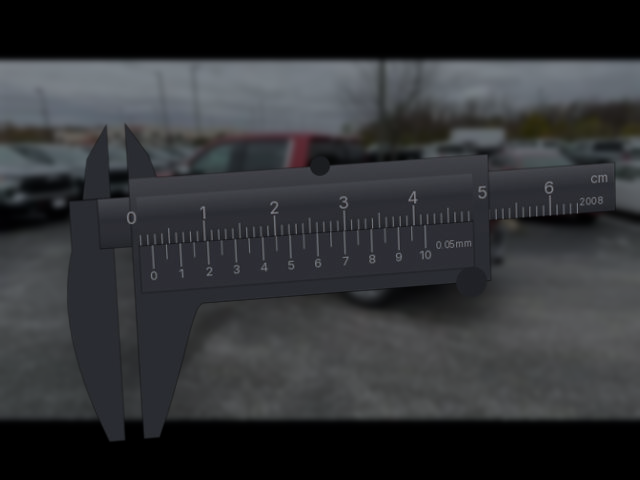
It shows **2.6** mm
